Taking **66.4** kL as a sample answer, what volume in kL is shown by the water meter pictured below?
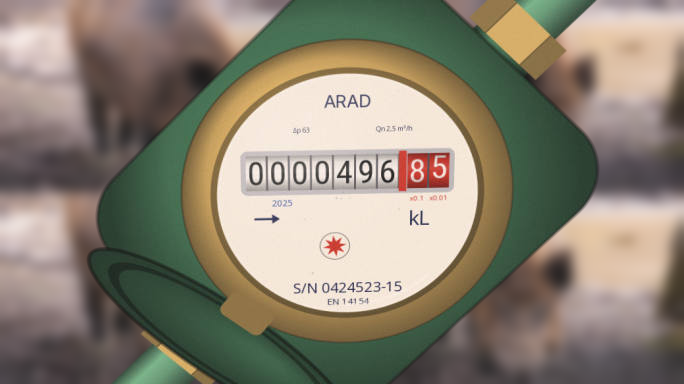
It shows **496.85** kL
